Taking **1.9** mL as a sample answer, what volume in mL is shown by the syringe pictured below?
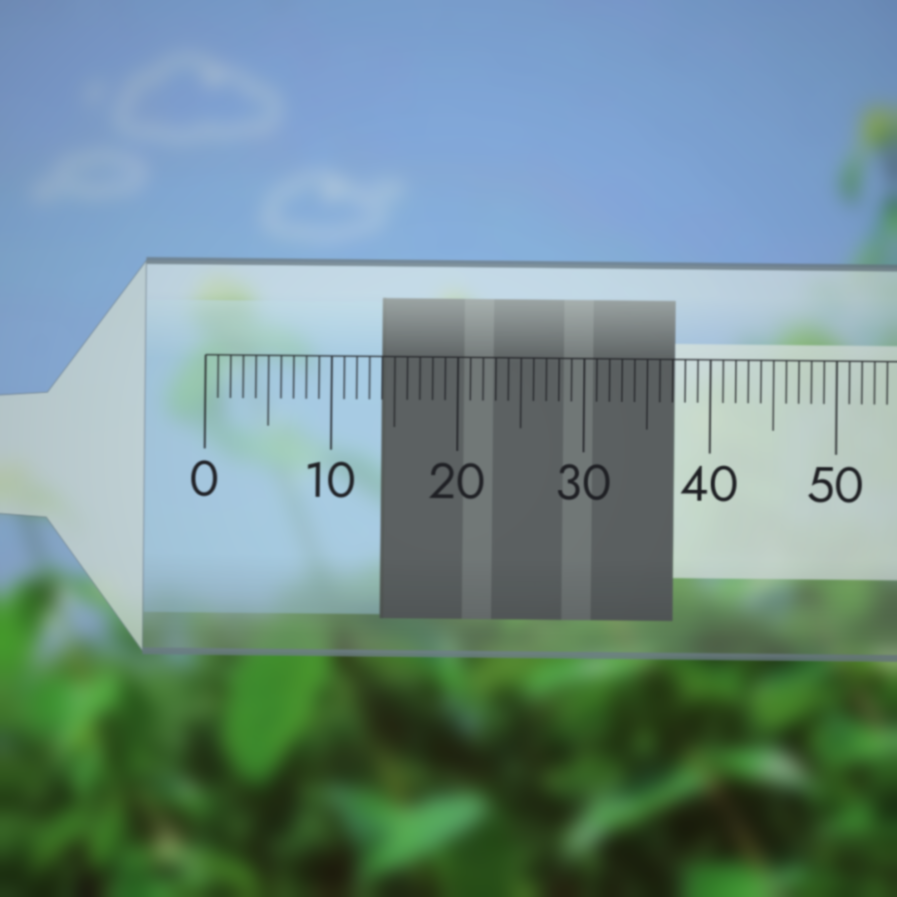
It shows **14** mL
